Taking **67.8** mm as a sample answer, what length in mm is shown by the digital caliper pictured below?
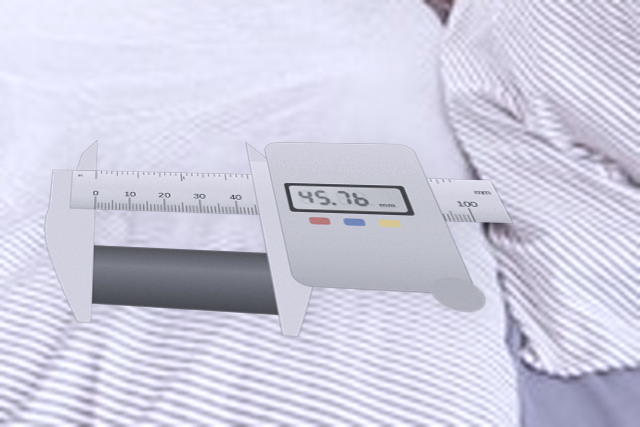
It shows **45.76** mm
